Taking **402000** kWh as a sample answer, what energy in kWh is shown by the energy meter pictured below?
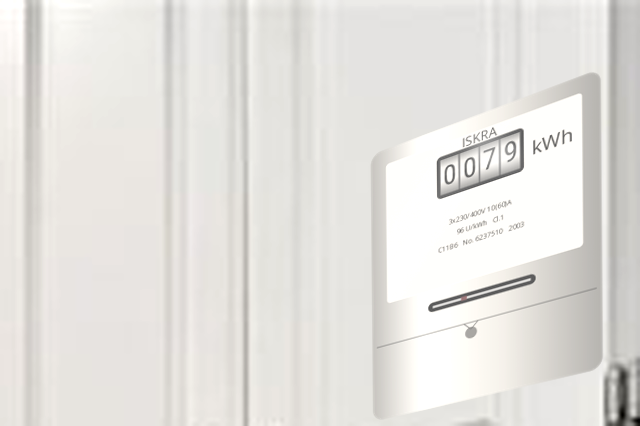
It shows **79** kWh
